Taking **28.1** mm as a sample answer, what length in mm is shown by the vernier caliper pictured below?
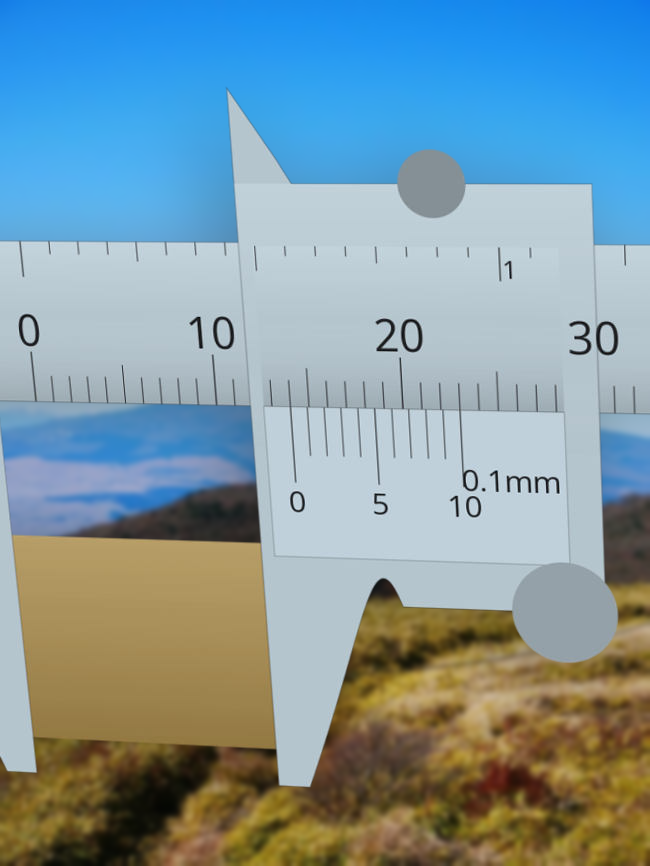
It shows **14.0** mm
